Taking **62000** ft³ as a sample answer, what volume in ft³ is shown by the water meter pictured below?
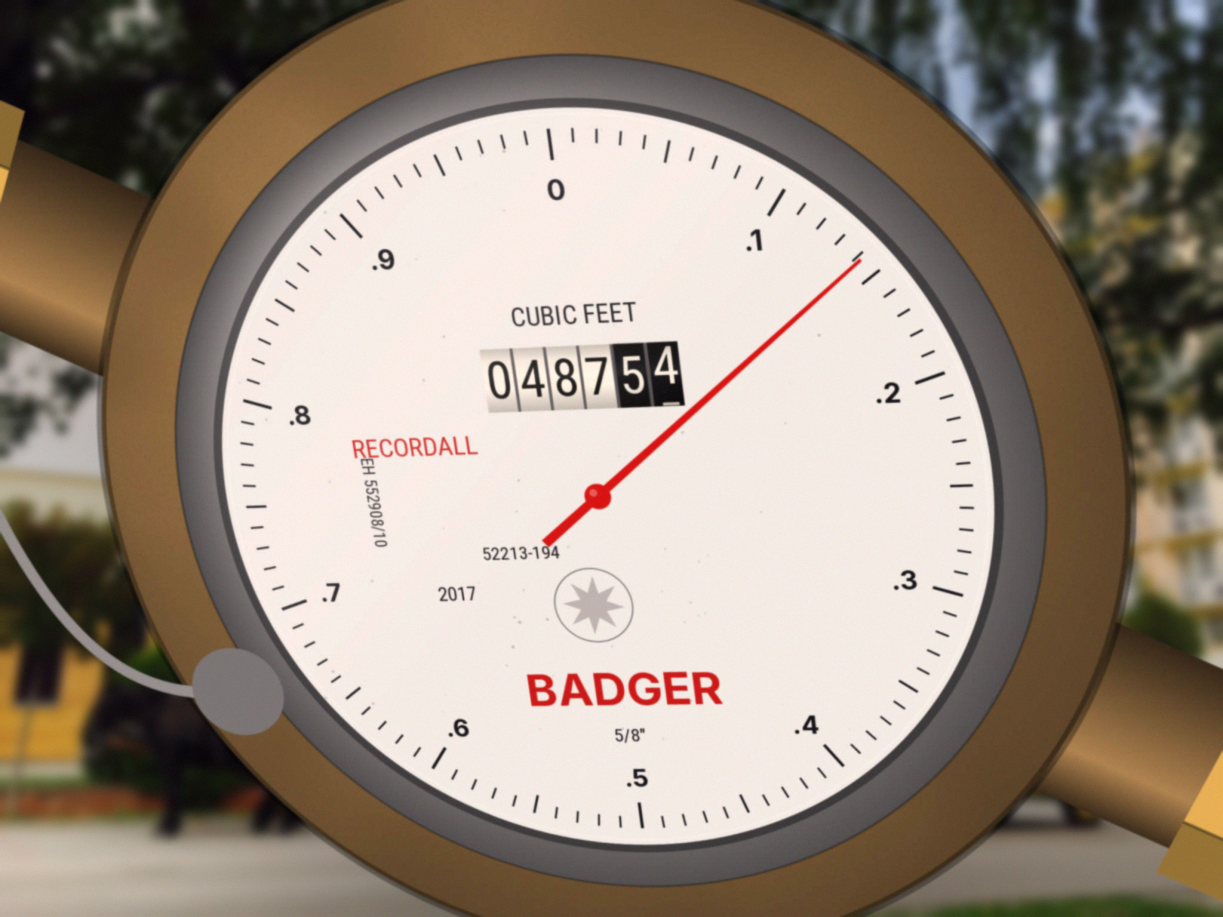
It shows **48754.14** ft³
